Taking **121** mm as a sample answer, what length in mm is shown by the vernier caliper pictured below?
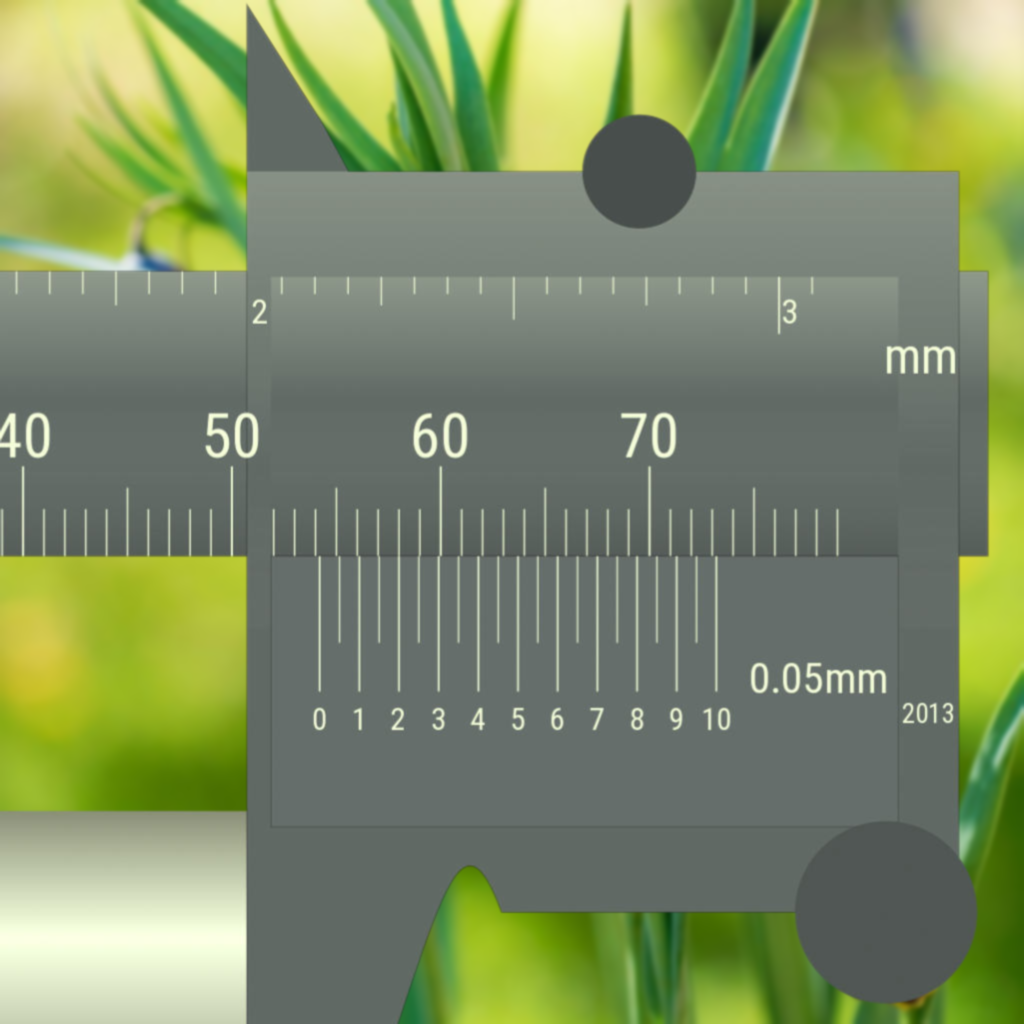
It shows **54.2** mm
